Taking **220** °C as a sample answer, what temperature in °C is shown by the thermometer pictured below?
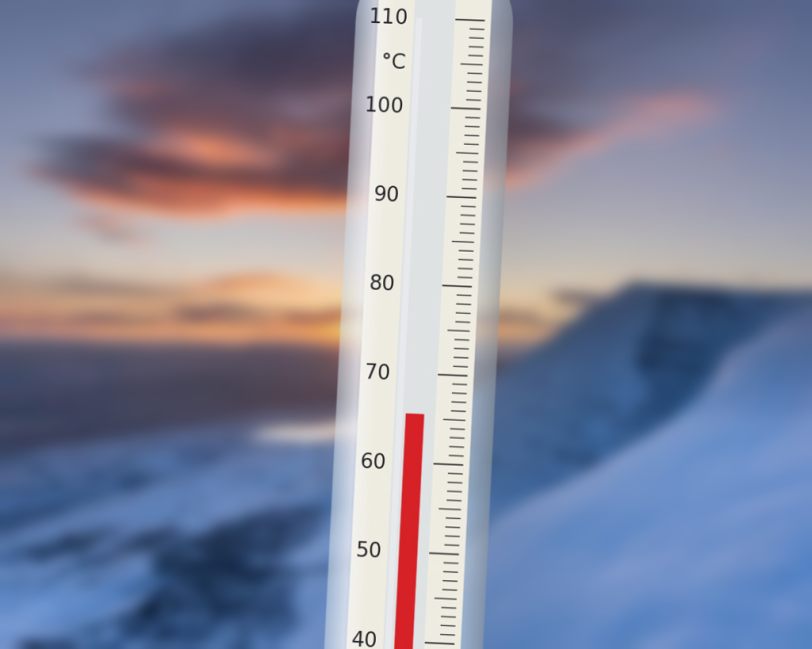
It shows **65.5** °C
